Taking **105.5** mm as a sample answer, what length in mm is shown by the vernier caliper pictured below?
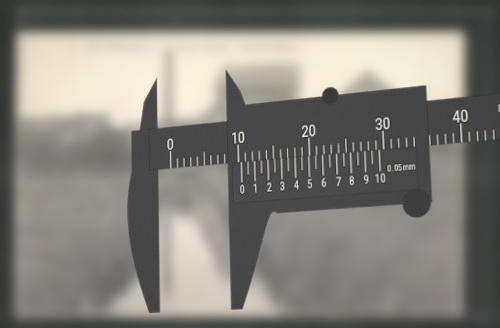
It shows **10.4** mm
